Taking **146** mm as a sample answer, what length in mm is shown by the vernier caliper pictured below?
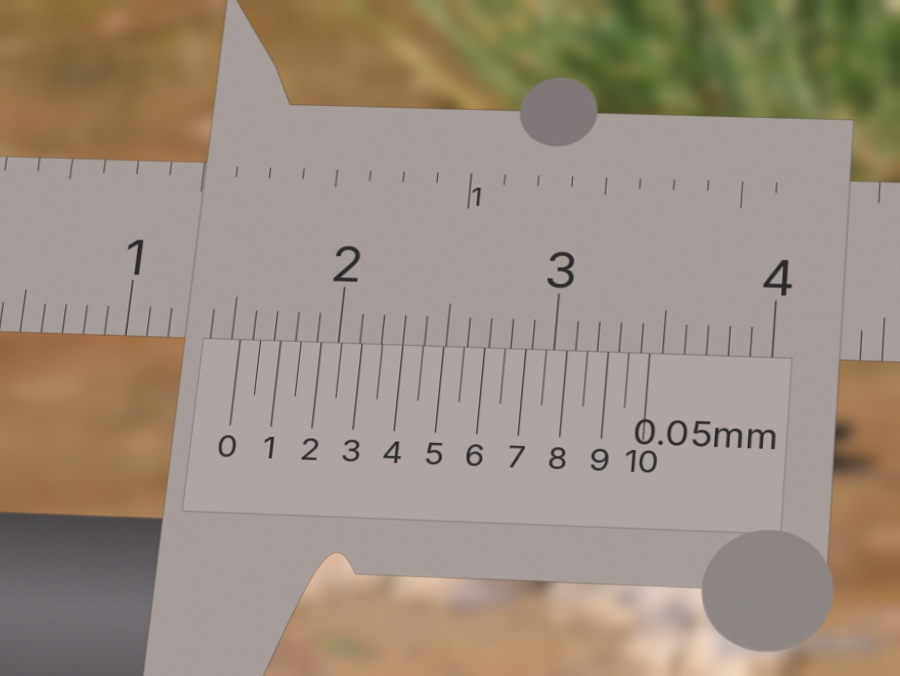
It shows **15.4** mm
